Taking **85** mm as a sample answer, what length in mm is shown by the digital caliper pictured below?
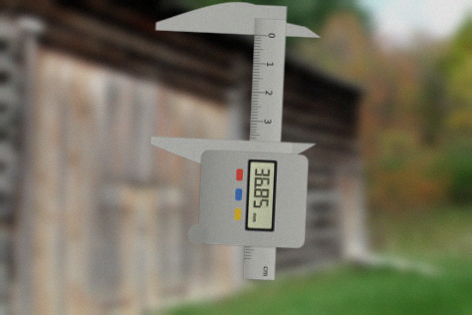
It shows **36.85** mm
